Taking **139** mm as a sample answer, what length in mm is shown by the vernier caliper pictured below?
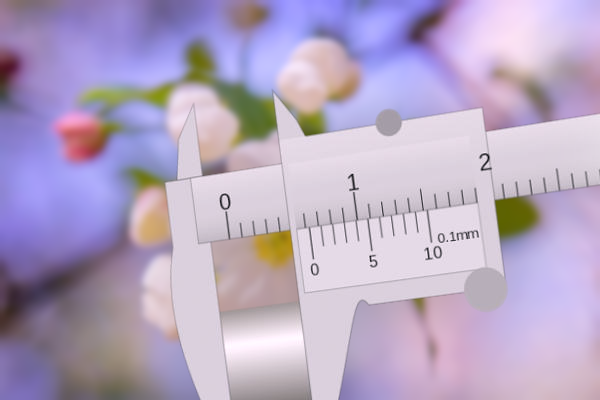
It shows **6.3** mm
